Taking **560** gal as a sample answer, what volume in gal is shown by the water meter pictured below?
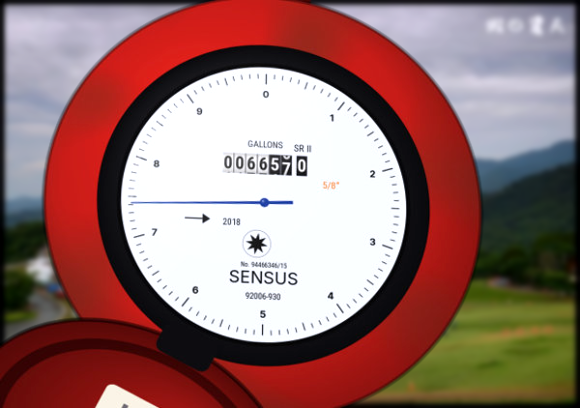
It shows **66567.4** gal
